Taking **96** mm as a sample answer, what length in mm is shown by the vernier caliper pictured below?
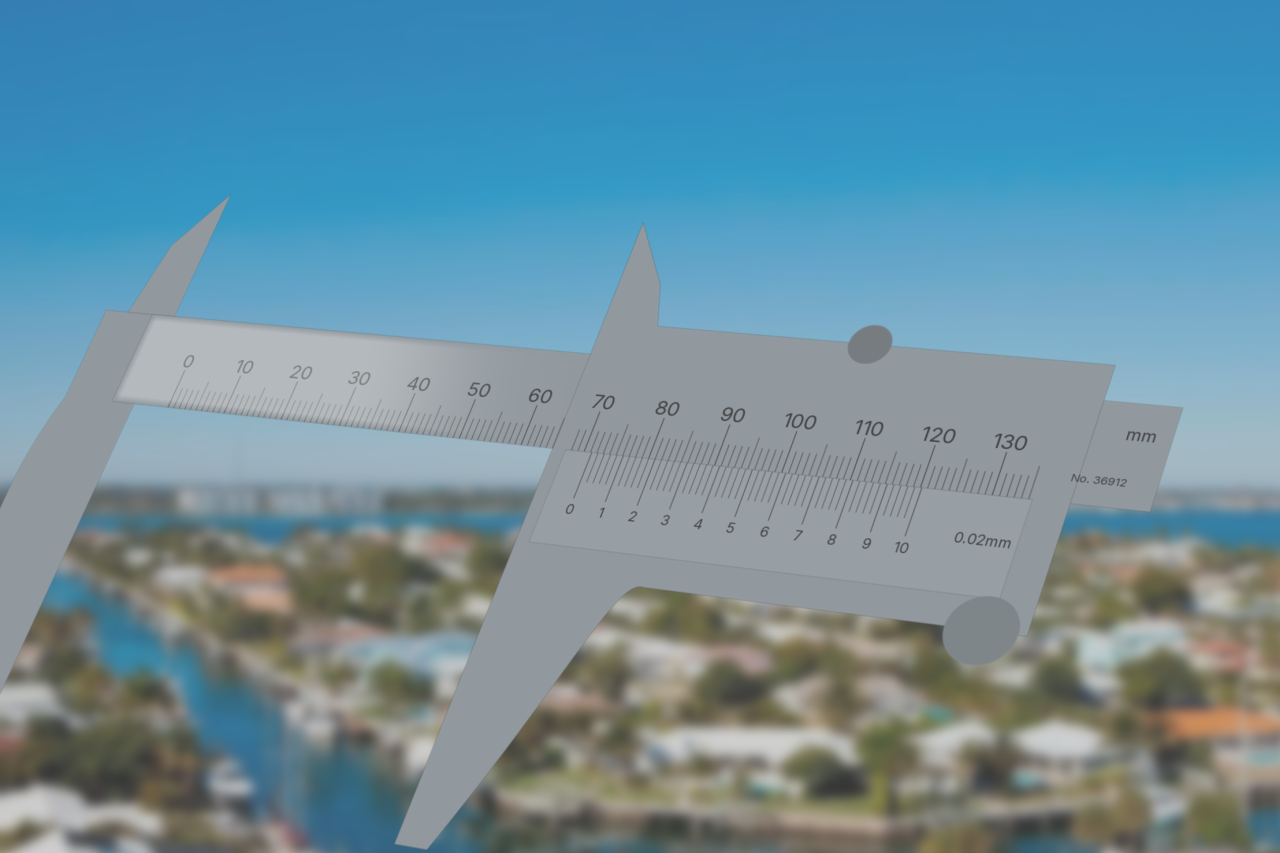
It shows **71.2** mm
